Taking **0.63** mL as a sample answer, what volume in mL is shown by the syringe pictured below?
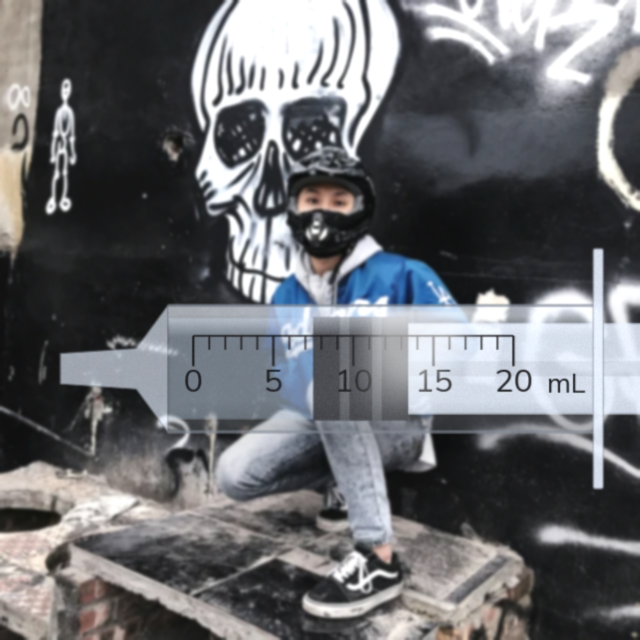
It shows **7.5** mL
